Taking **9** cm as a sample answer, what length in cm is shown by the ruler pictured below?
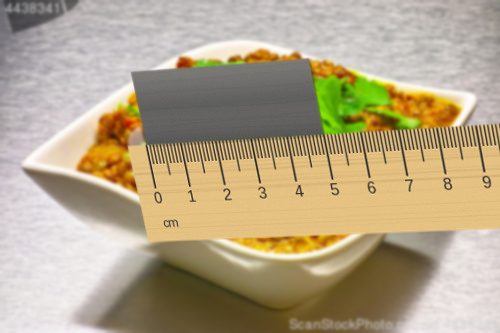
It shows **5** cm
